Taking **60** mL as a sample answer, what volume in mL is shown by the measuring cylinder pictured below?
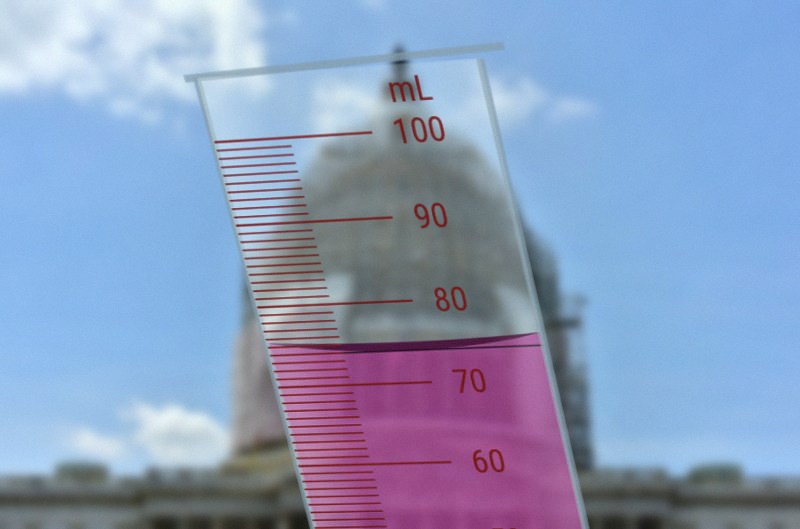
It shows **74** mL
